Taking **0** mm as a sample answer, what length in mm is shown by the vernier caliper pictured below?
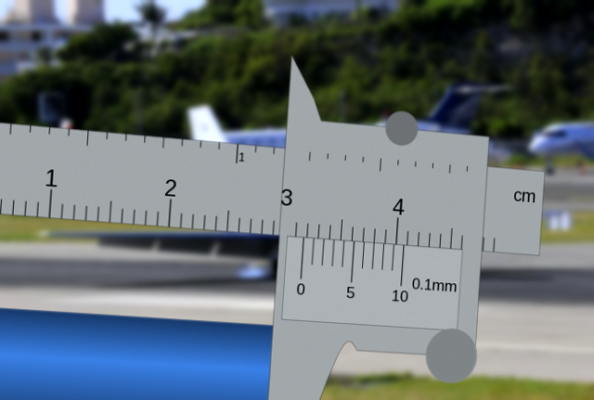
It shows **31.7** mm
